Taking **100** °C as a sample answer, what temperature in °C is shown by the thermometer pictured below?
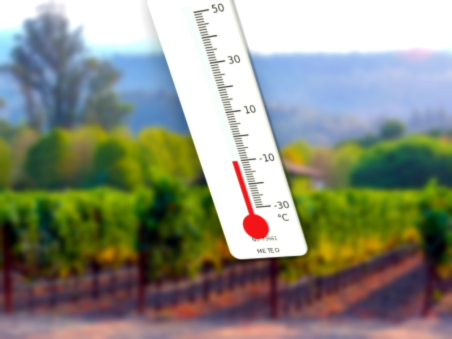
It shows **-10** °C
